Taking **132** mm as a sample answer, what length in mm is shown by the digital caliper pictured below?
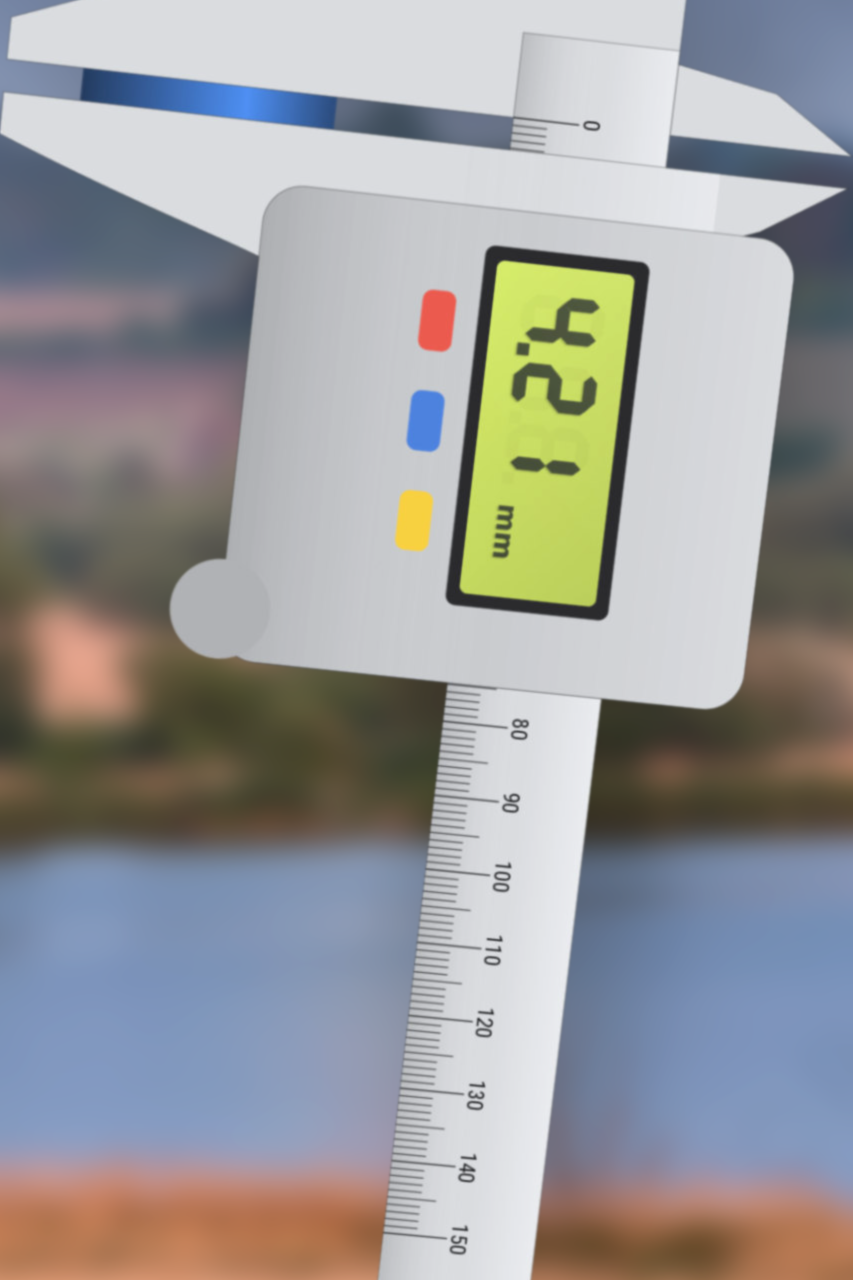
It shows **4.21** mm
